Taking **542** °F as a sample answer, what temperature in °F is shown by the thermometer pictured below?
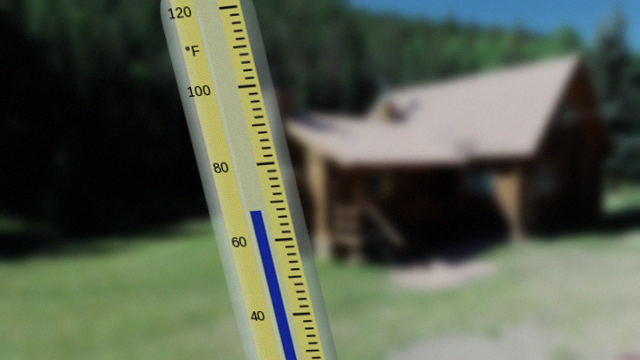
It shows **68** °F
